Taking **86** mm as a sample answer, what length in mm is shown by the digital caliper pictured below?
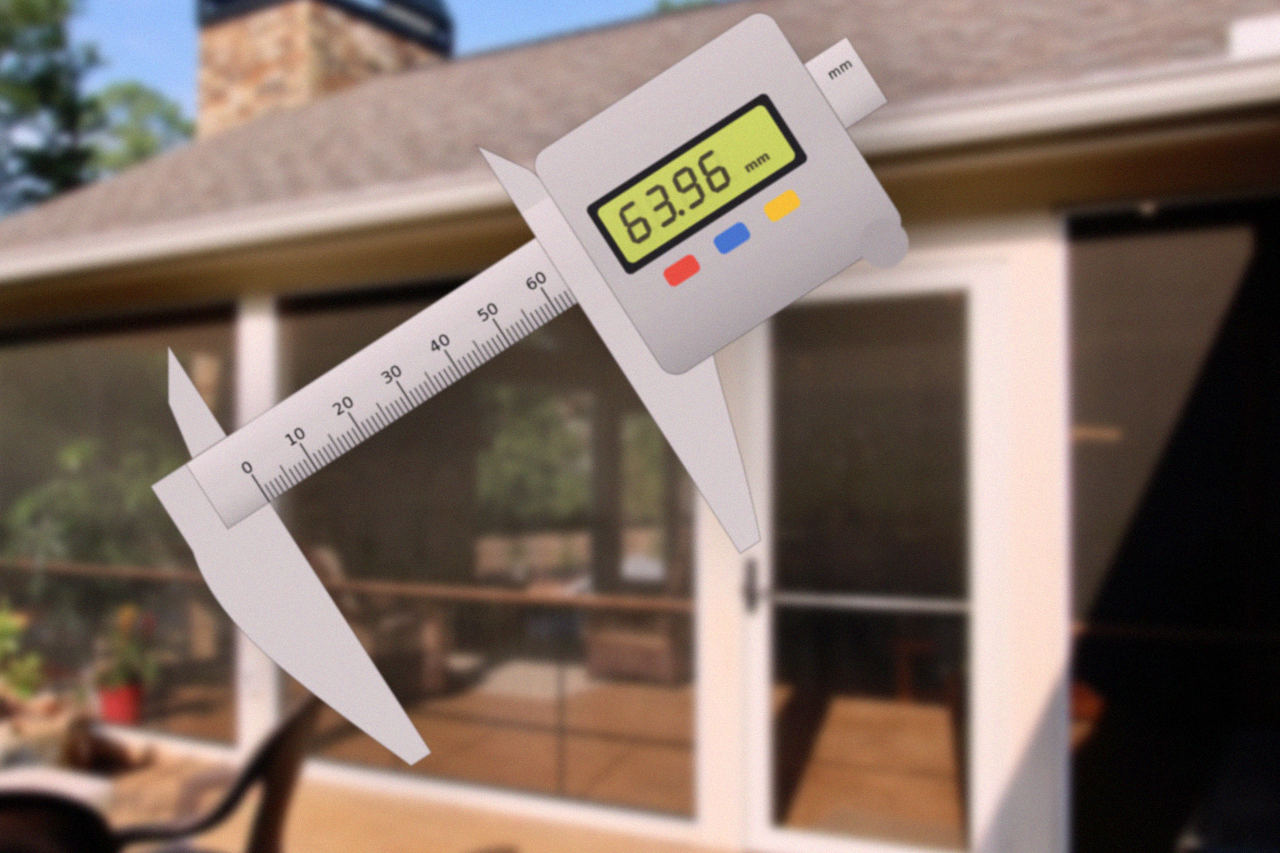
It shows **63.96** mm
